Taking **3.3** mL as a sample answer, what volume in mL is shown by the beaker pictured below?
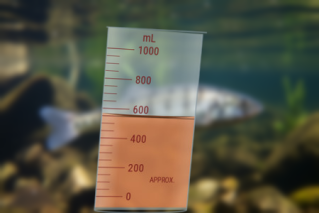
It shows **550** mL
